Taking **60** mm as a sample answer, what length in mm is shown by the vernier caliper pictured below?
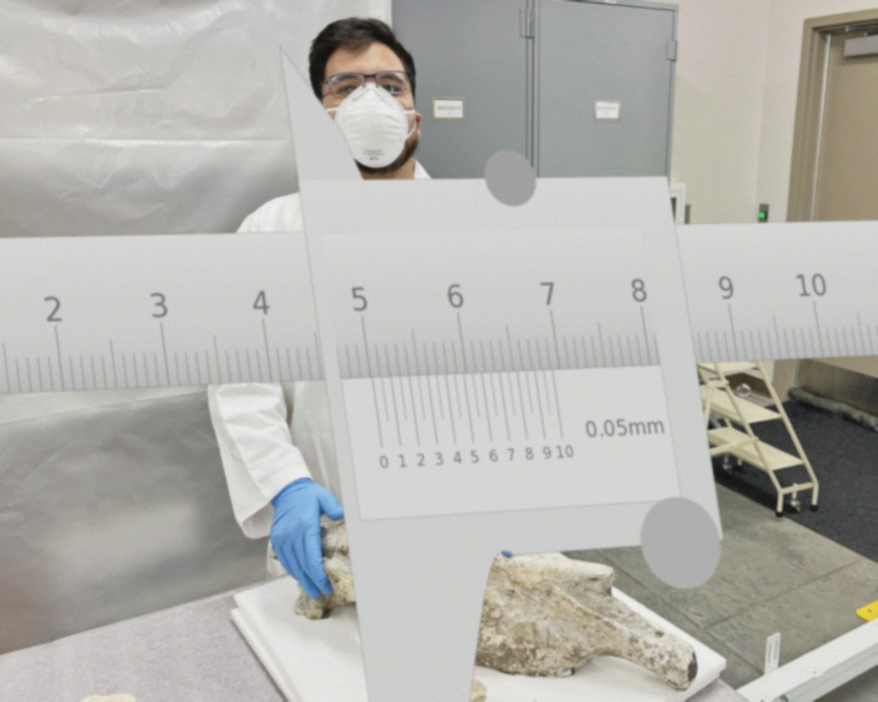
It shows **50.2** mm
